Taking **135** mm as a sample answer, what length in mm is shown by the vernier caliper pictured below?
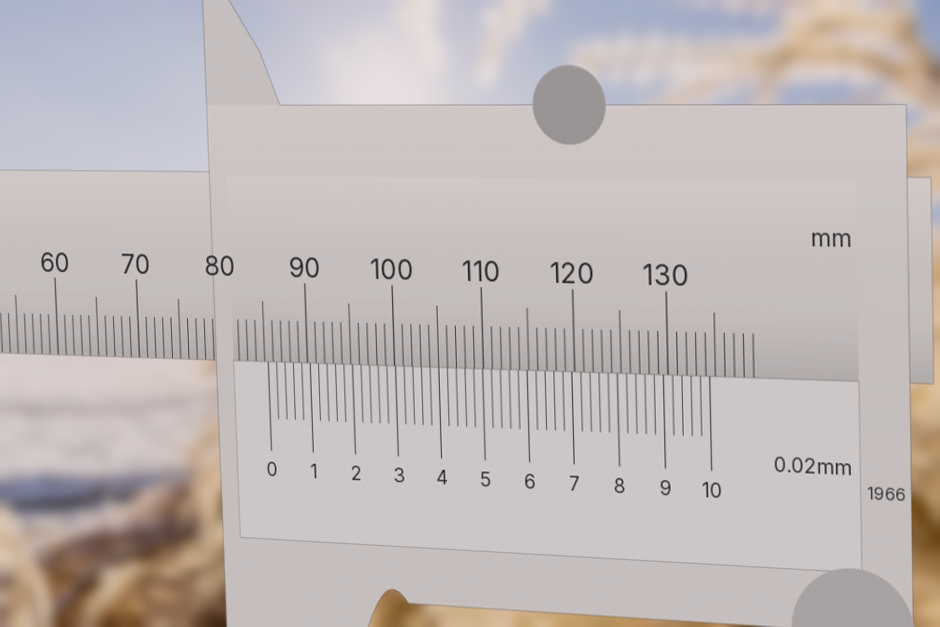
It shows **85.4** mm
